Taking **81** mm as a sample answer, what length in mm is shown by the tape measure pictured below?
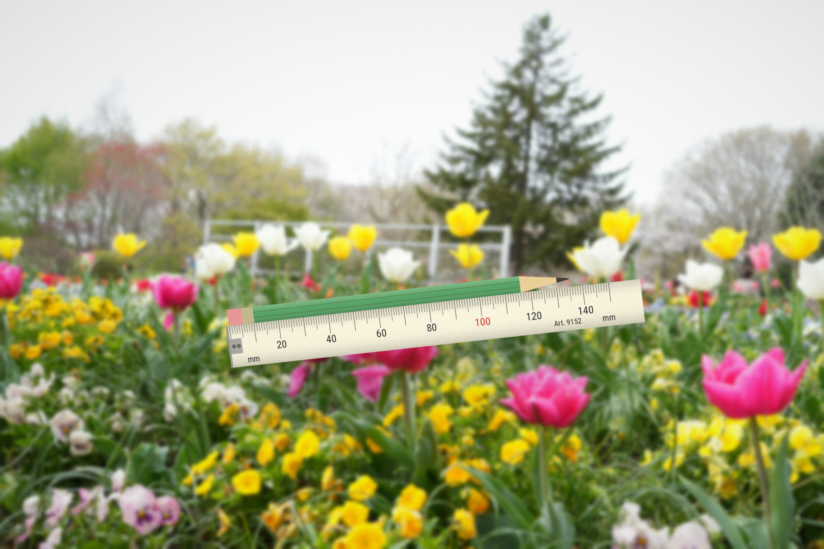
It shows **135** mm
